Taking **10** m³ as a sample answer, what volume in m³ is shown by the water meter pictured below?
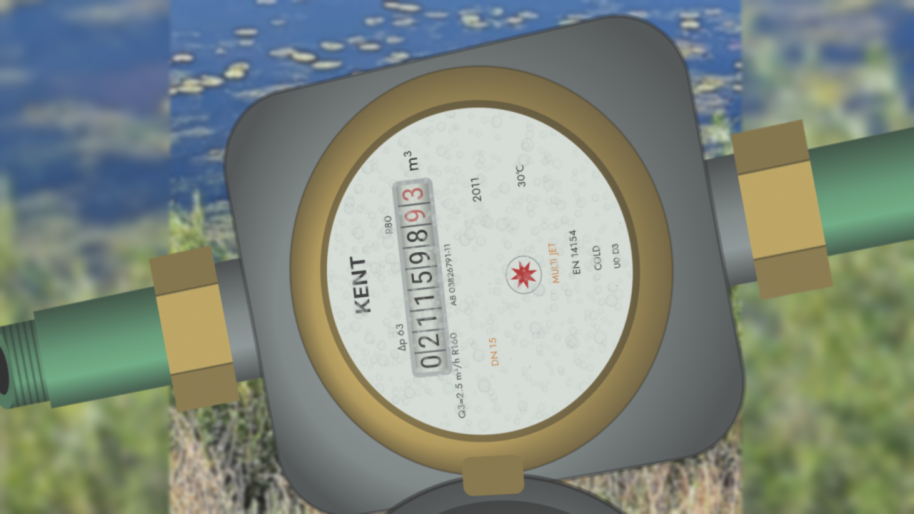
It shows **211598.93** m³
